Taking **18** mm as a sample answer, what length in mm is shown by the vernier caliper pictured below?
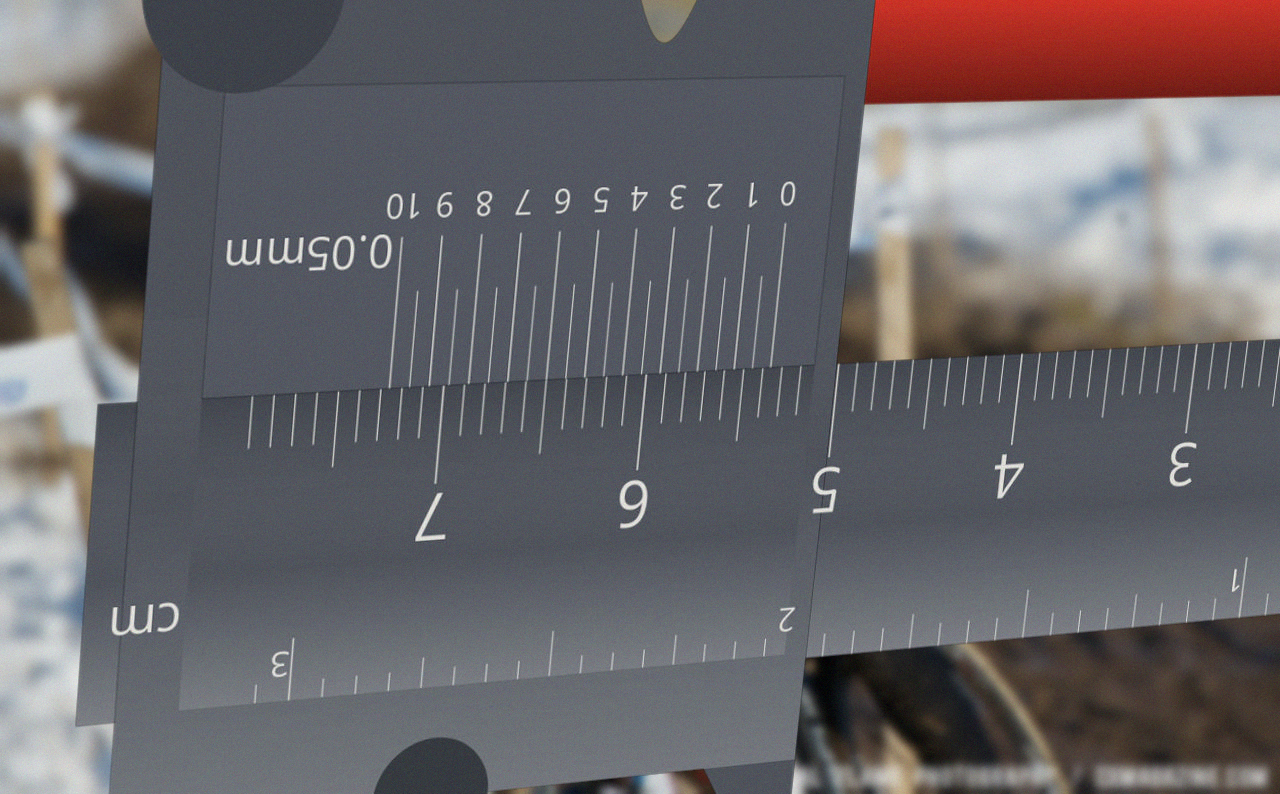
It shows **53.6** mm
